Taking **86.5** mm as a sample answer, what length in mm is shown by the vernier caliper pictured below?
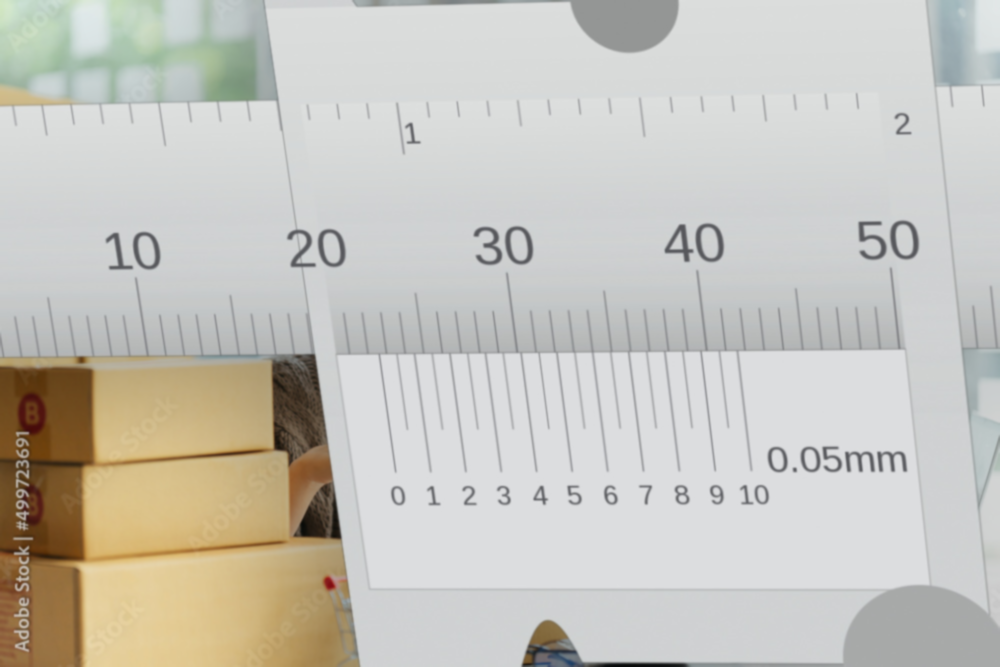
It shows **22.6** mm
